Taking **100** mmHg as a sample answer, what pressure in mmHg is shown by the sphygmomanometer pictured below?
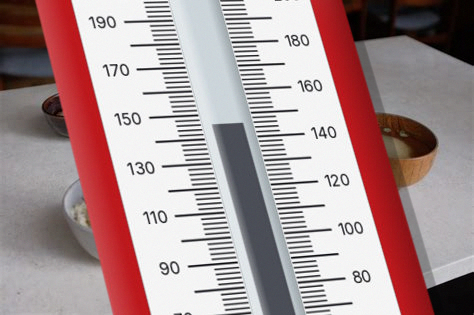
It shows **146** mmHg
